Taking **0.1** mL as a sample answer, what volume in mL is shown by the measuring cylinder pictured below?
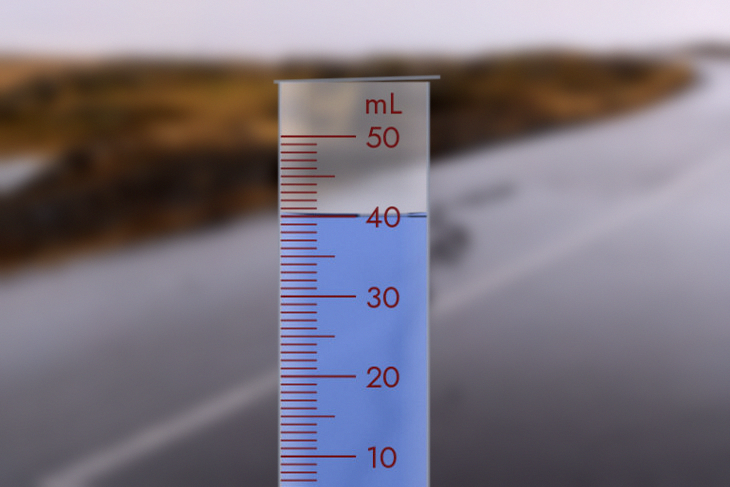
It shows **40** mL
